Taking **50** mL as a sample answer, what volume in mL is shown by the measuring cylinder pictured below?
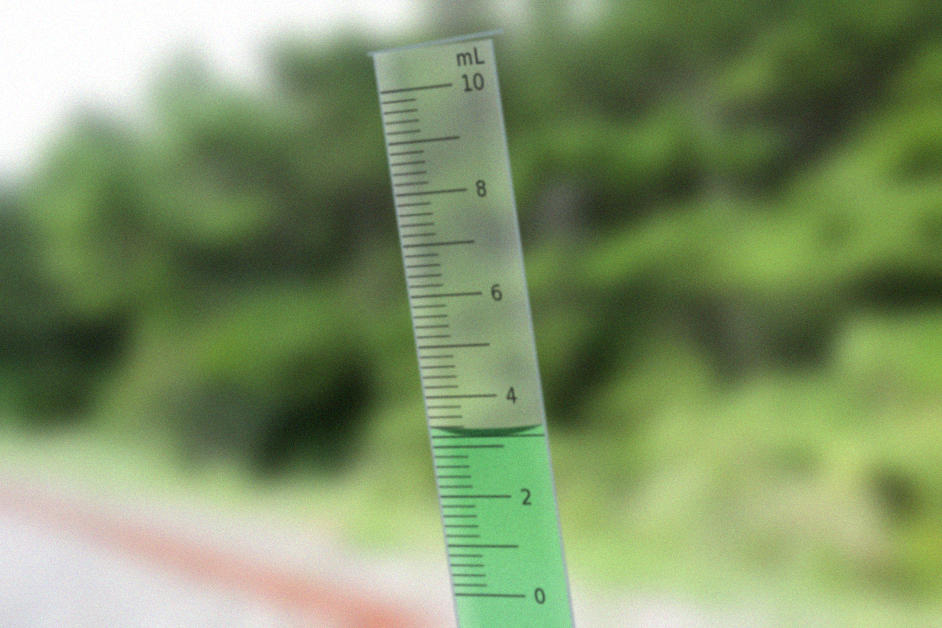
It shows **3.2** mL
